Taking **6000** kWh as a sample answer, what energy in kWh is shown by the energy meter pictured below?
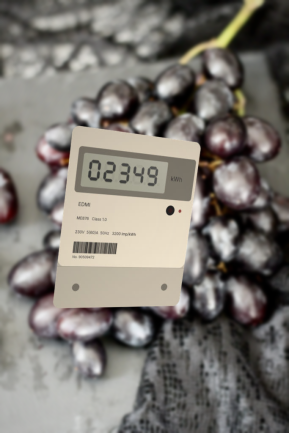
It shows **2349** kWh
